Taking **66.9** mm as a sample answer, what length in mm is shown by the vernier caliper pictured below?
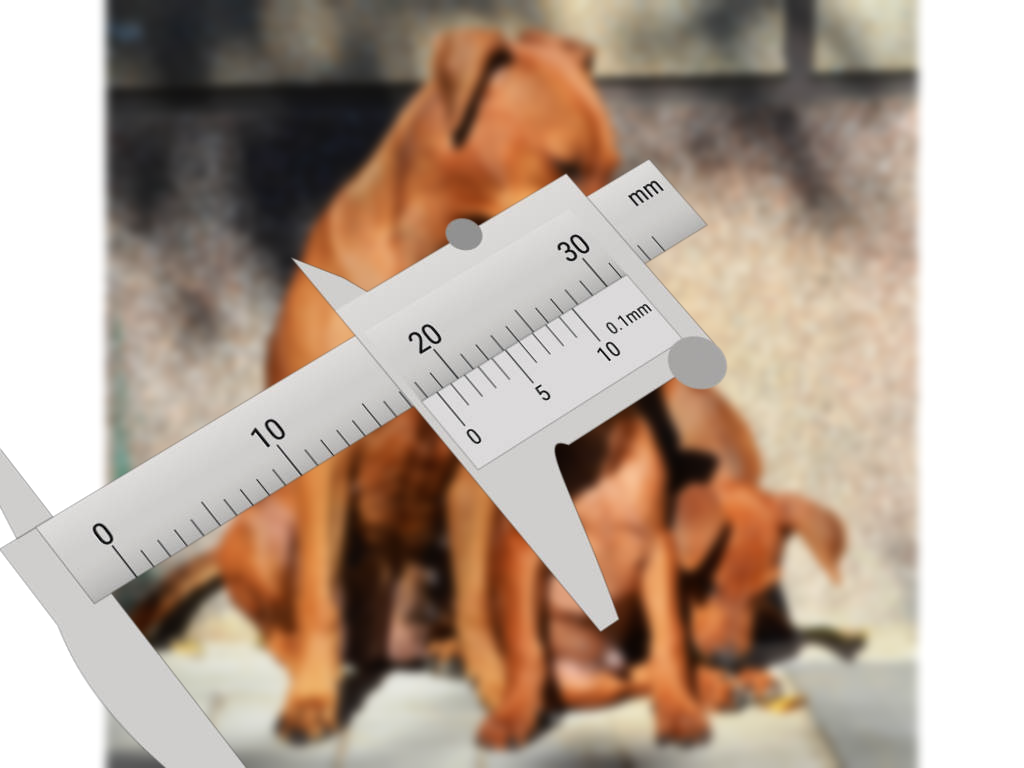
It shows **18.6** mm
